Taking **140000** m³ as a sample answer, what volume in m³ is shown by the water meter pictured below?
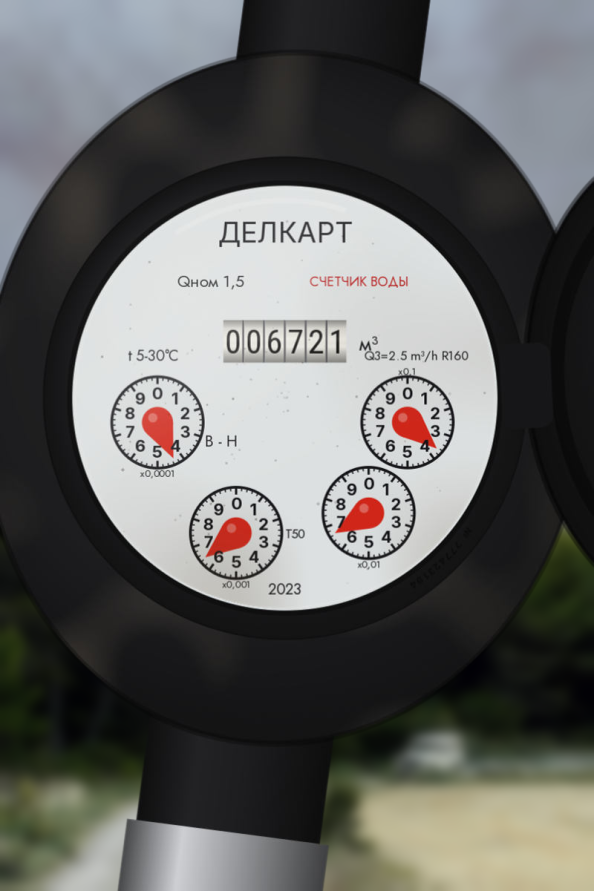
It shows **6721.3664** m³
